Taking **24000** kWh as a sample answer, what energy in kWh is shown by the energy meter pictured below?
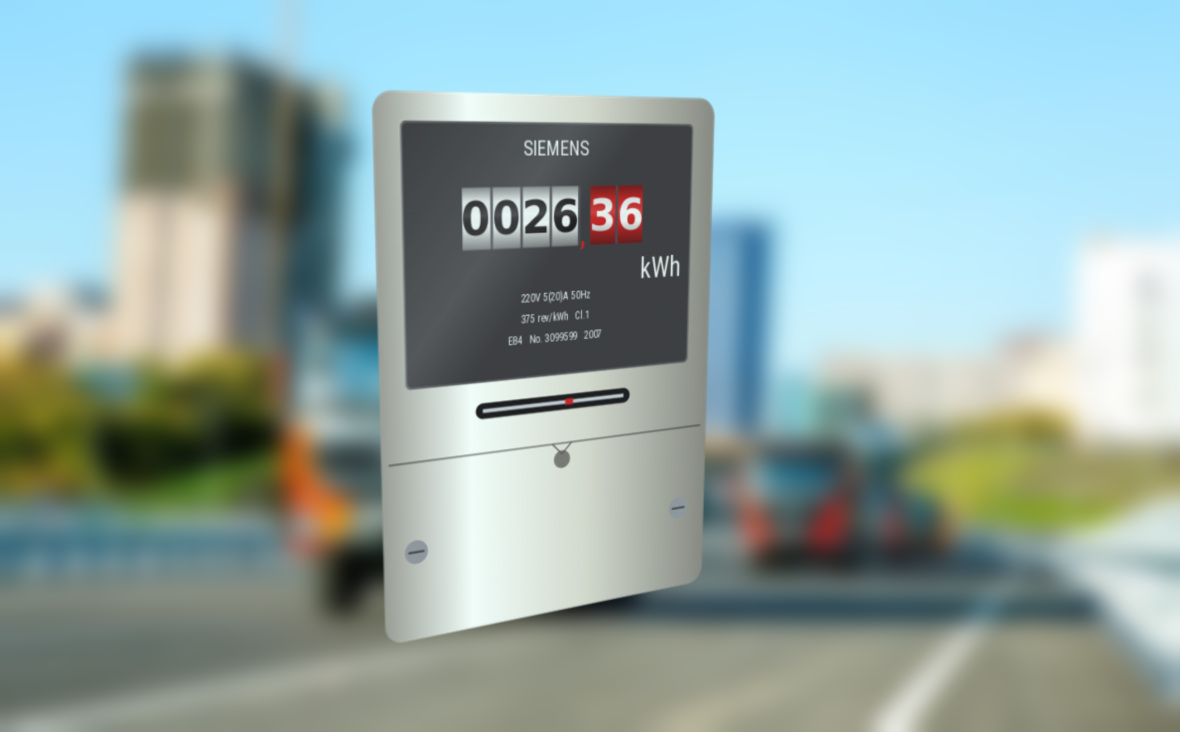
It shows **26.36** kWh
